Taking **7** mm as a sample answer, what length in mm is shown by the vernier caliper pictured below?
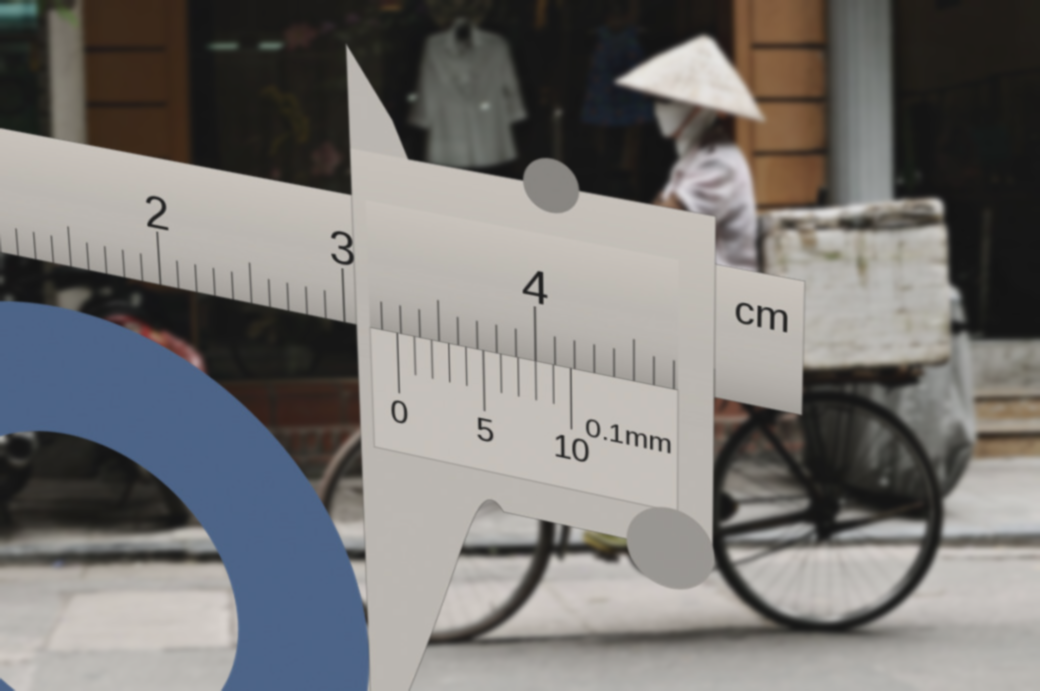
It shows **32.8** mm
